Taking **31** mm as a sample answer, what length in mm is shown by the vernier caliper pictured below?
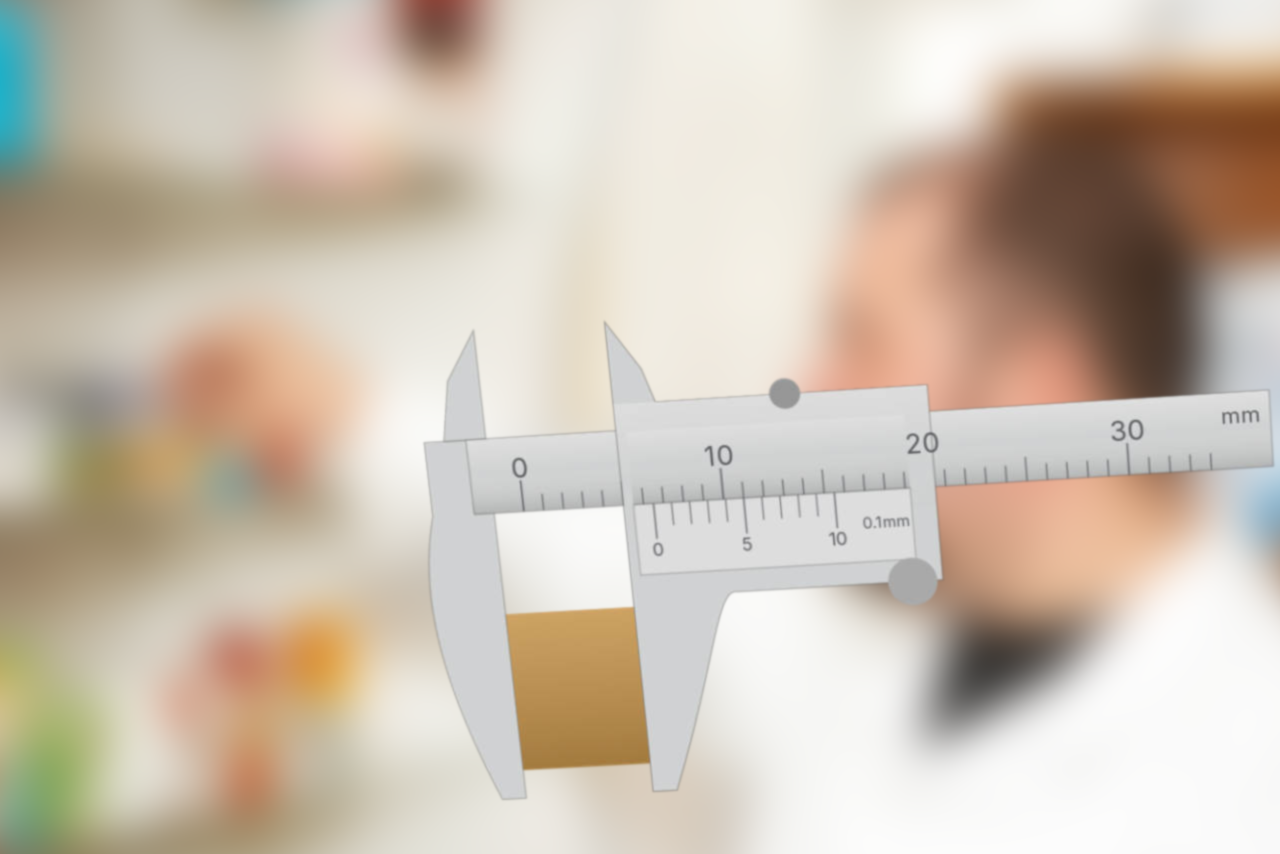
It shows **6.5** mm
